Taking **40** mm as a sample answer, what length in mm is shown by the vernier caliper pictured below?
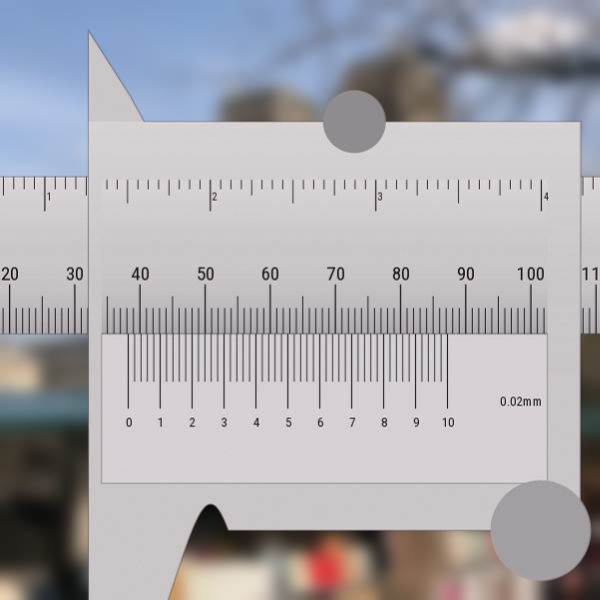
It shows **38.2** mm
